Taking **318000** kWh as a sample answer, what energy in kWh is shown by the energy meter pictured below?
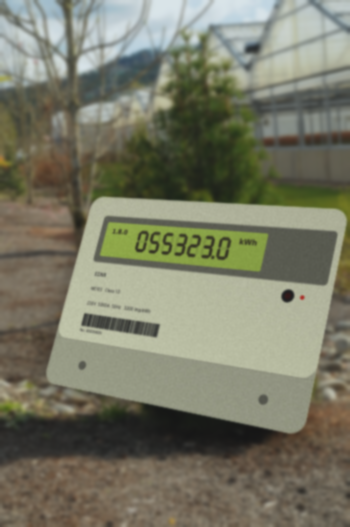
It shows **55323.0** kWh
